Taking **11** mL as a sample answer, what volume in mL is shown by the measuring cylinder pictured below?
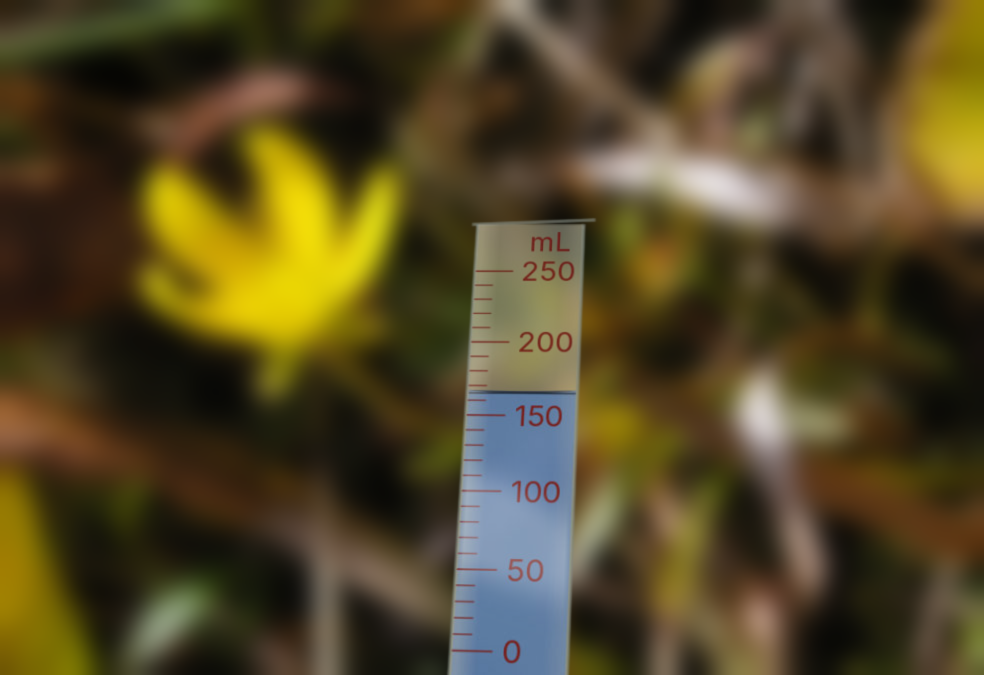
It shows **165** mL
